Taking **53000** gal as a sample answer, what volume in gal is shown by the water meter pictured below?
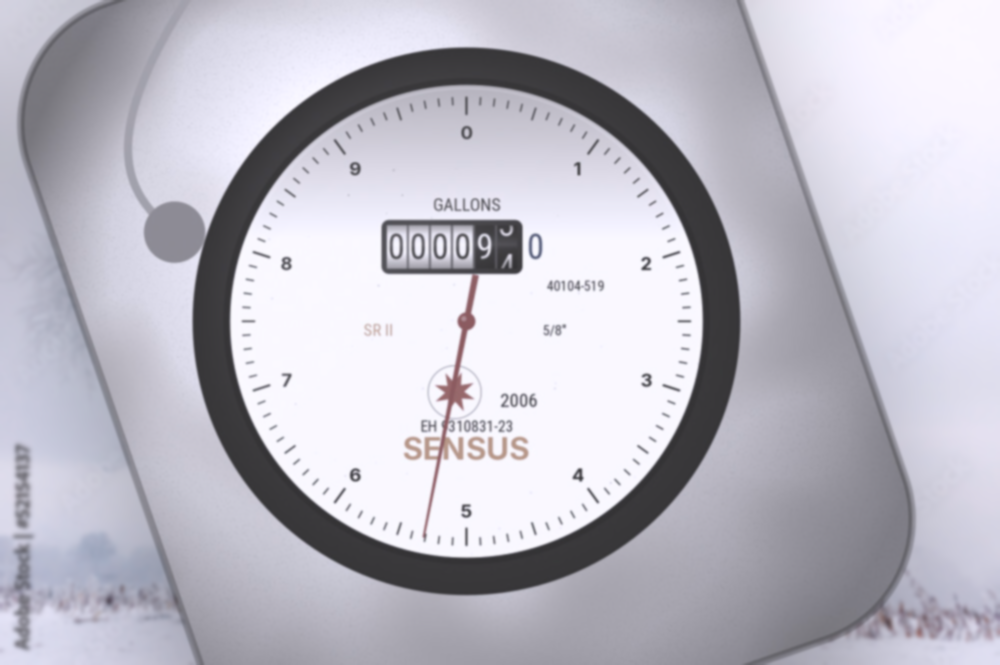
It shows **935.3** gal
